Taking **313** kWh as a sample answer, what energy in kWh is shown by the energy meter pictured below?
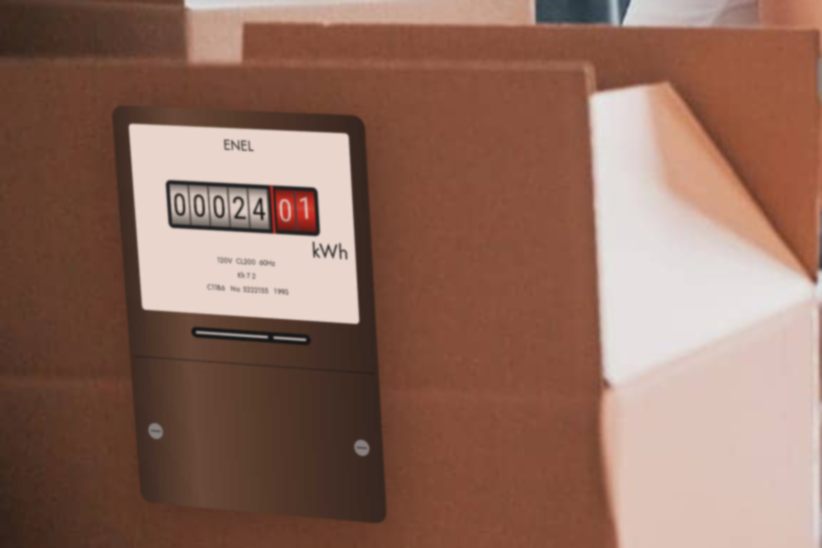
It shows **24.01** kWh
